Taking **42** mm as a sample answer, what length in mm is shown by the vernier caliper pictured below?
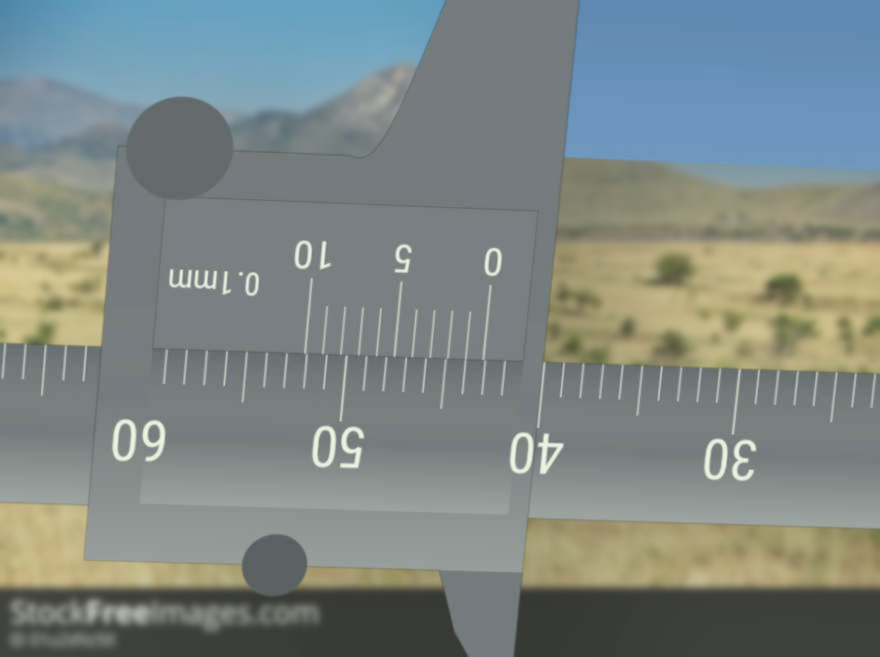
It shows **43.1** mm
